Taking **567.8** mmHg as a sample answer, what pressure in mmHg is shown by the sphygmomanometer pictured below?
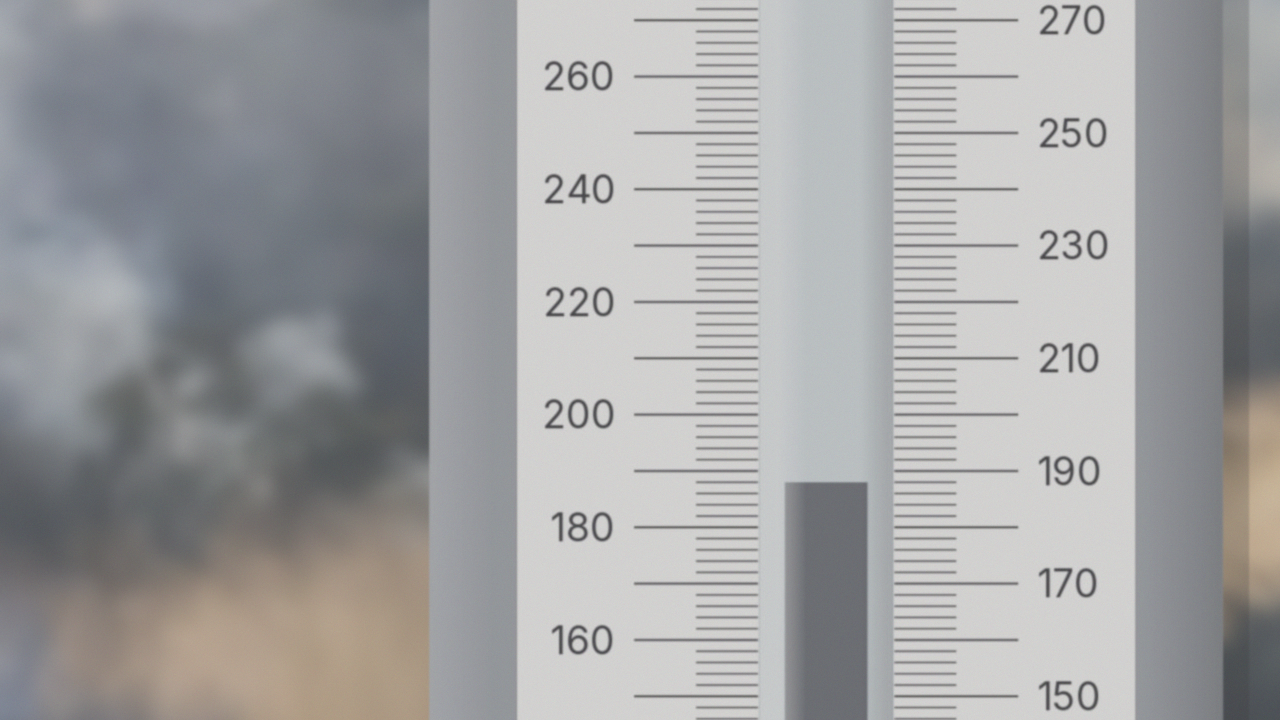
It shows **188** mmHg
